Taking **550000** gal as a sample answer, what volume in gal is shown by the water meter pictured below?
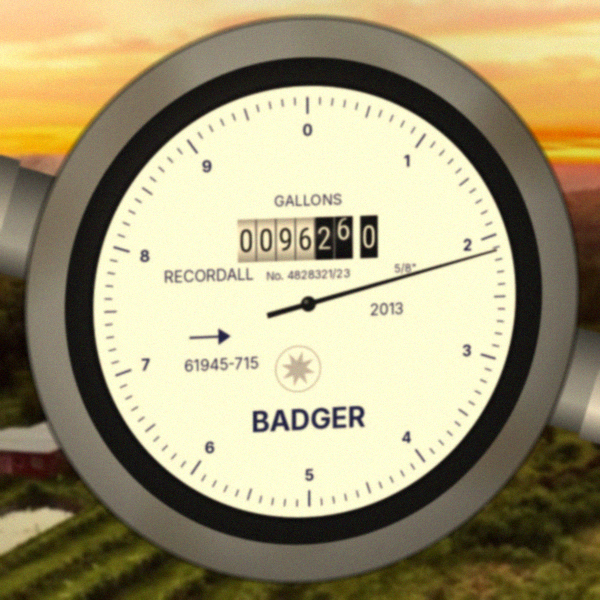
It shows **96262.1** gal
